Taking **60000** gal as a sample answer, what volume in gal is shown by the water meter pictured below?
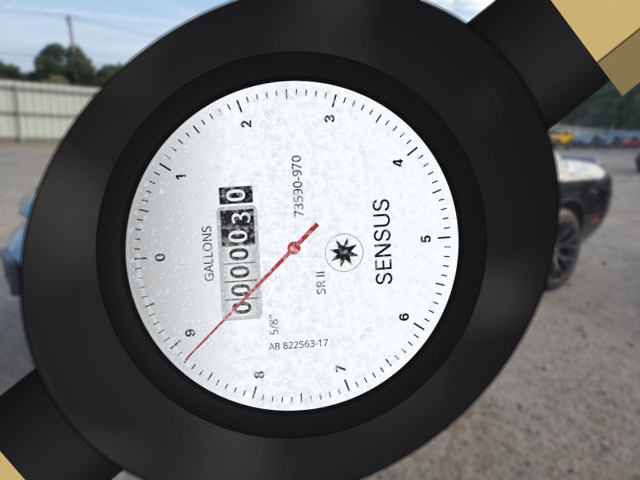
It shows **28.8** gal
